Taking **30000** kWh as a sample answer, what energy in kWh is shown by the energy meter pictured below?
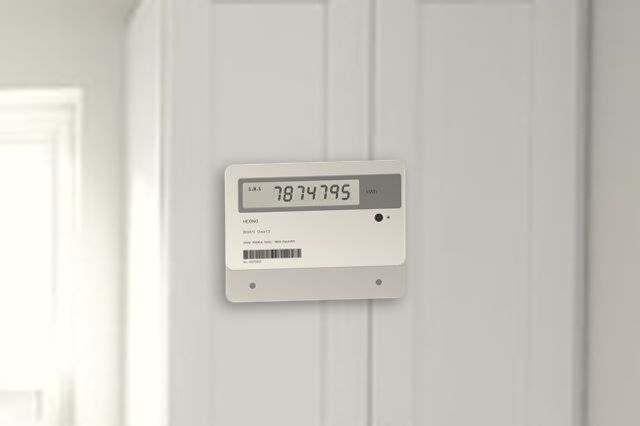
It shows **7874795** kWh
